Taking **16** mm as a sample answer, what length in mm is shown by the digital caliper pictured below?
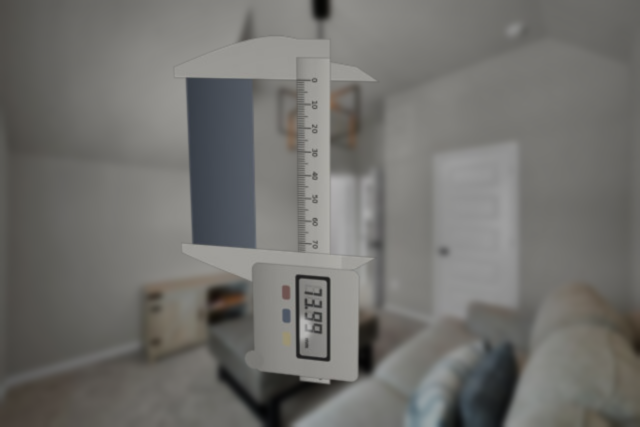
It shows **73.99** mm
